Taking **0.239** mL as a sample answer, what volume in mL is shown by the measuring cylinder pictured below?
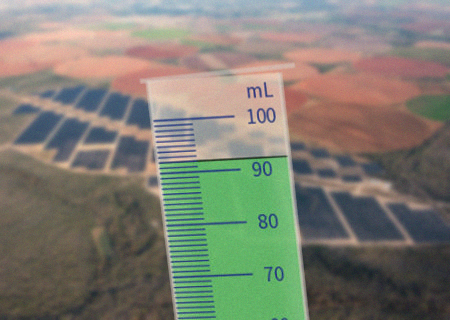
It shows **92** mL
